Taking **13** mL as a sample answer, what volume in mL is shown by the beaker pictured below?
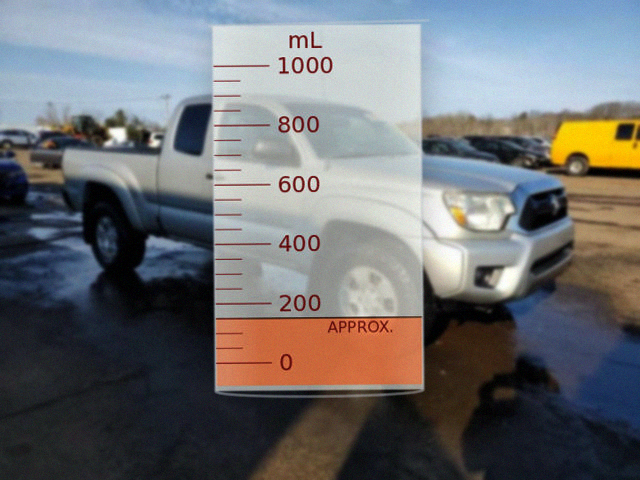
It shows **150** mL
